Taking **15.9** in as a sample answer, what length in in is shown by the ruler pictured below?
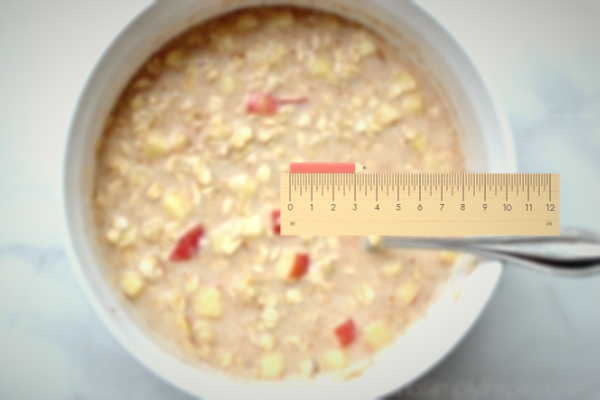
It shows **3.5** in
